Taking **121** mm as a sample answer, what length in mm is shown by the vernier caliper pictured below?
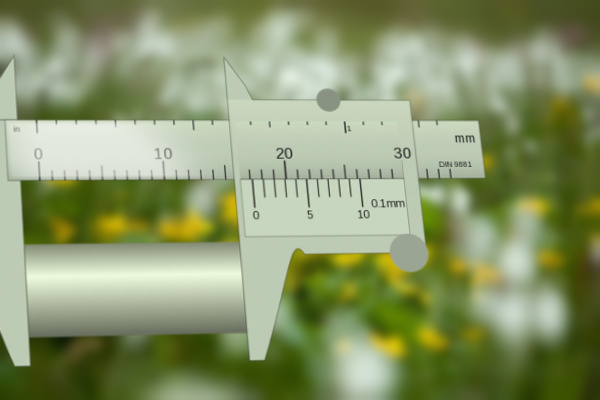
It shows **17.2** mm
